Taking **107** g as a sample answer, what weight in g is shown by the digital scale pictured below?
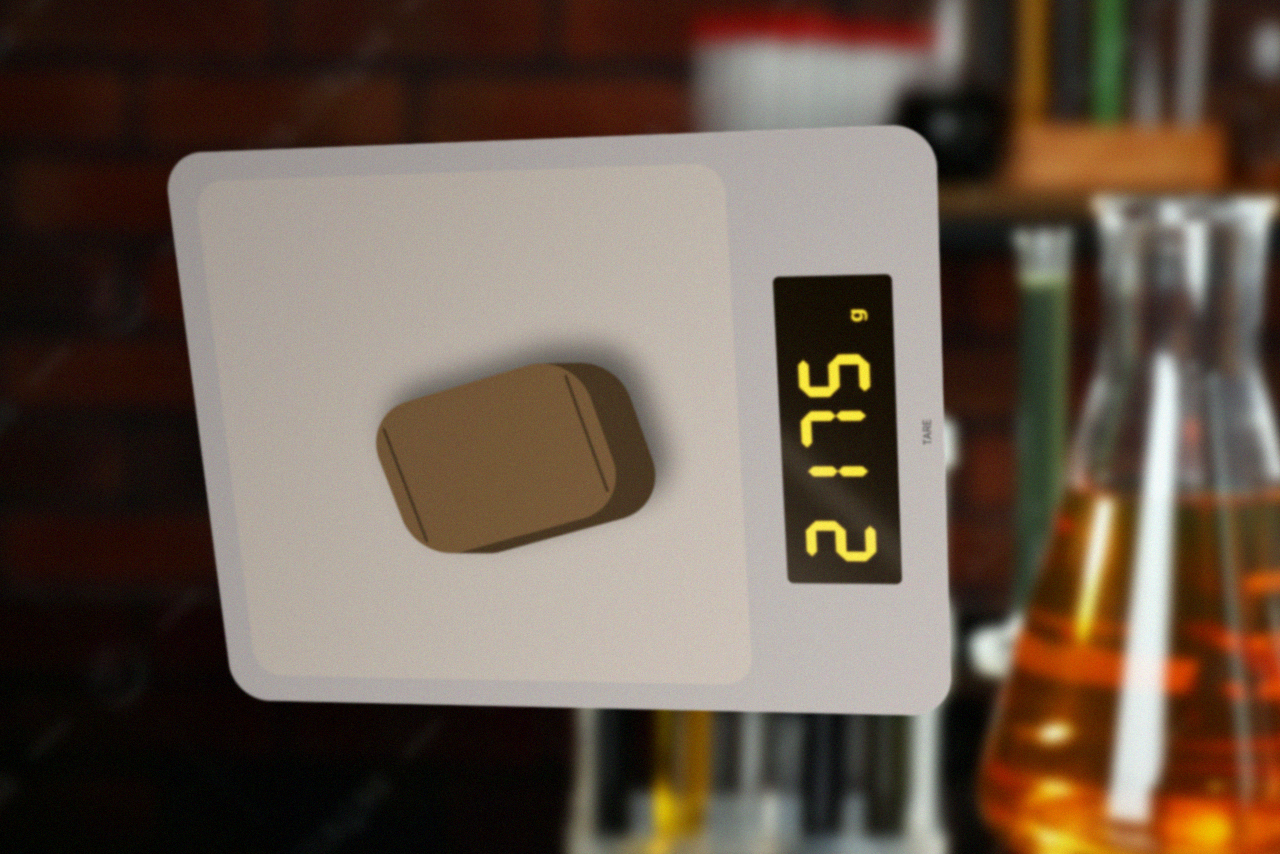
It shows **2175** g
